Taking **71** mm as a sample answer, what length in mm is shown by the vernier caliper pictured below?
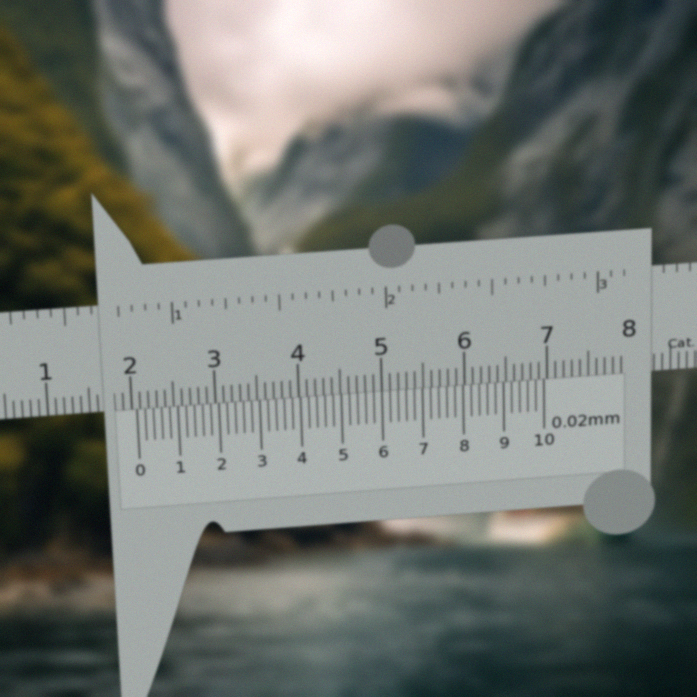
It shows **20.6** mm
